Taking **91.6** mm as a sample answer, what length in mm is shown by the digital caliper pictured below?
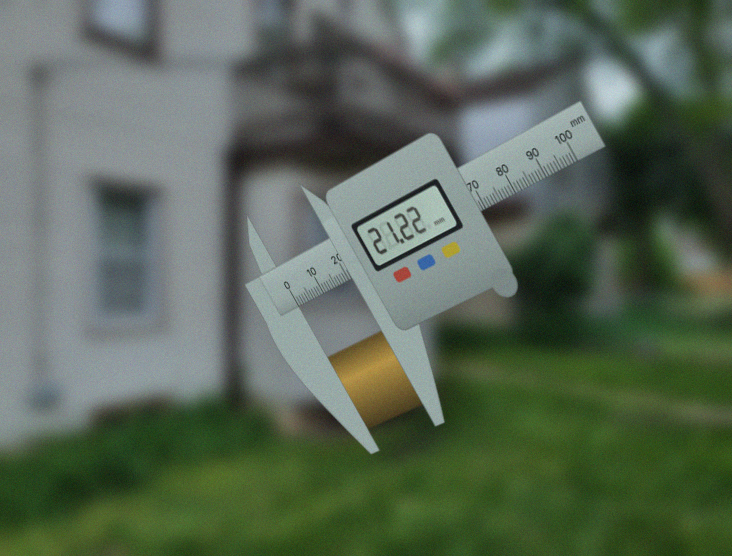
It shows **21.22** mm
